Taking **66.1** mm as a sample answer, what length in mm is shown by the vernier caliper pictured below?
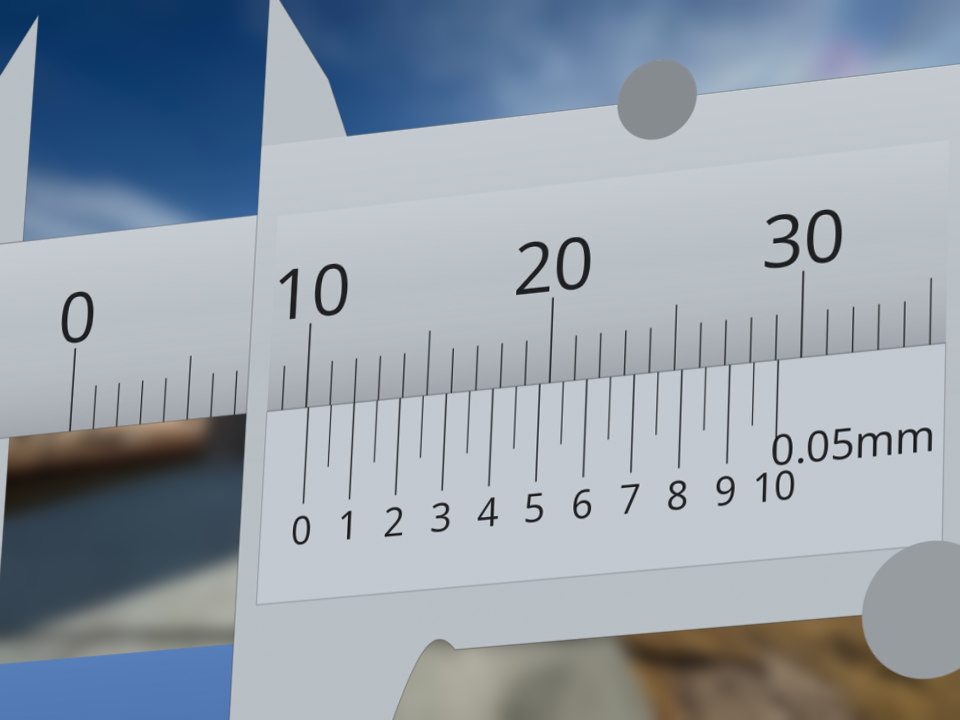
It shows **10.10** mm
